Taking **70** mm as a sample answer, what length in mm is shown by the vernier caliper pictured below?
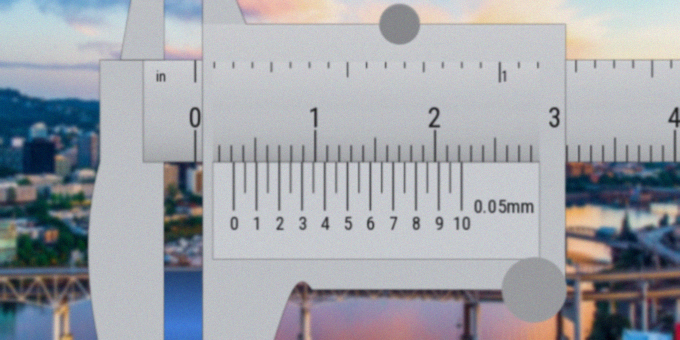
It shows **3.2** mm
